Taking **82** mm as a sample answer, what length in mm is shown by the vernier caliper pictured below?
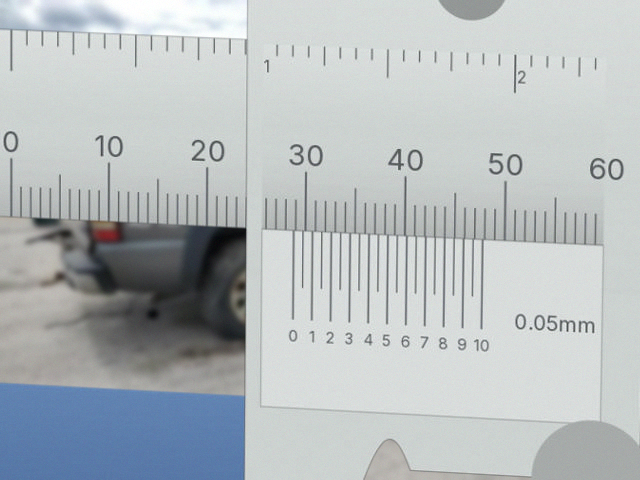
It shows **28.8** mm
